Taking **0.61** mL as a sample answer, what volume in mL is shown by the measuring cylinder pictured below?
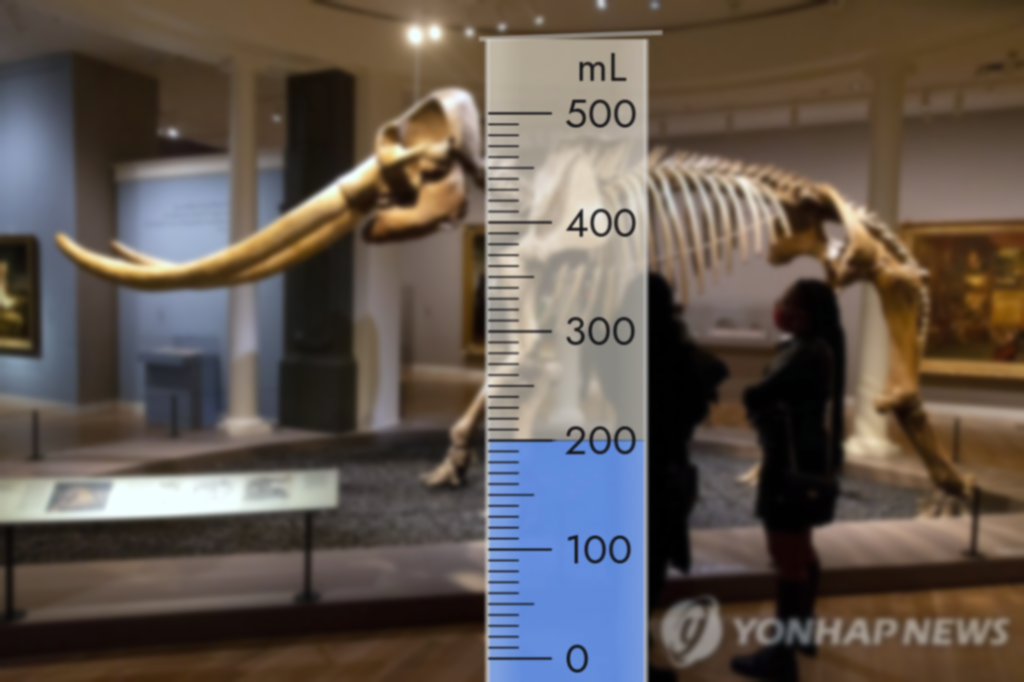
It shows **200** mL
